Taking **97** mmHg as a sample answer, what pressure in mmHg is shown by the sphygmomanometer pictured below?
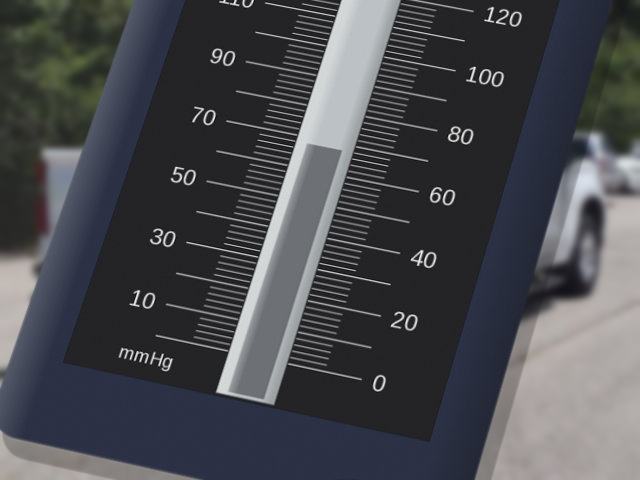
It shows **68** mmHg
